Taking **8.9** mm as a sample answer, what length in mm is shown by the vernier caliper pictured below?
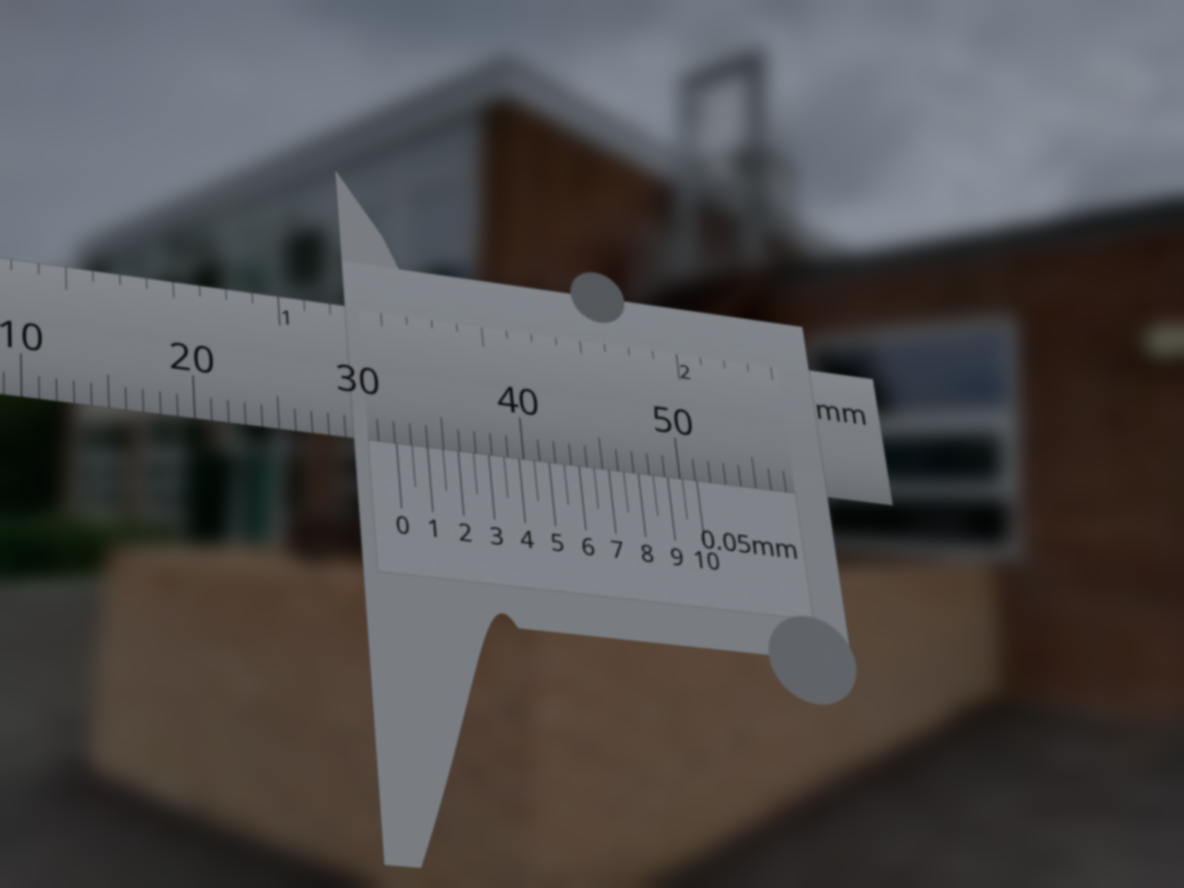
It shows **32.1** mm
